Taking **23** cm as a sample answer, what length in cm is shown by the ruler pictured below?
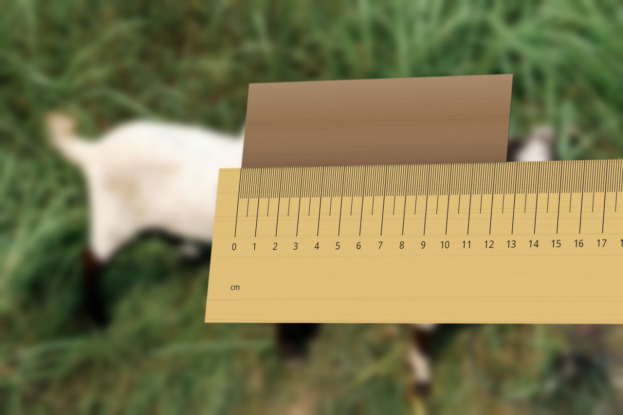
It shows **12.5** cm
